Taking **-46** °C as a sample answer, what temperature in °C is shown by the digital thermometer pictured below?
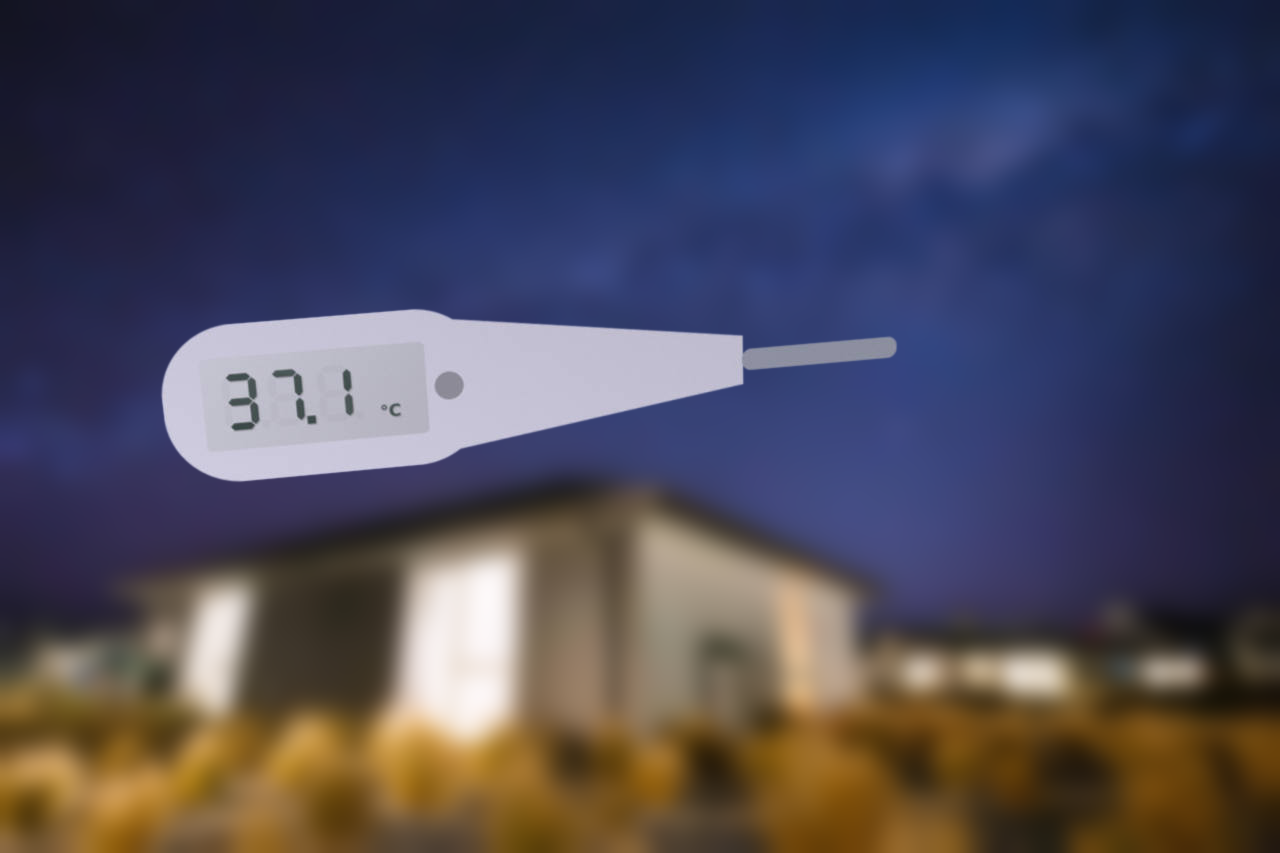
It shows **37.1** °C
